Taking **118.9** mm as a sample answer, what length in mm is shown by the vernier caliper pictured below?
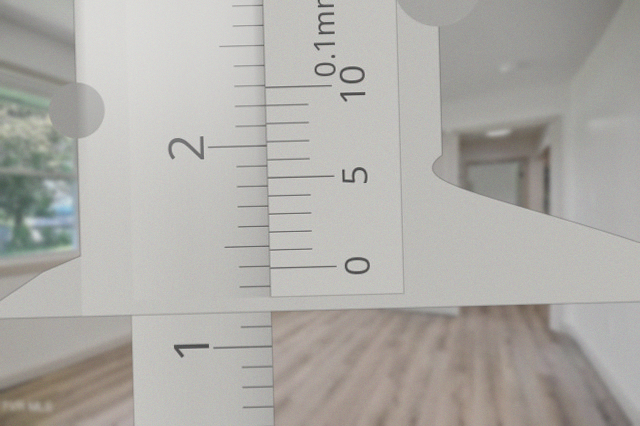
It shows **13.9** mm
